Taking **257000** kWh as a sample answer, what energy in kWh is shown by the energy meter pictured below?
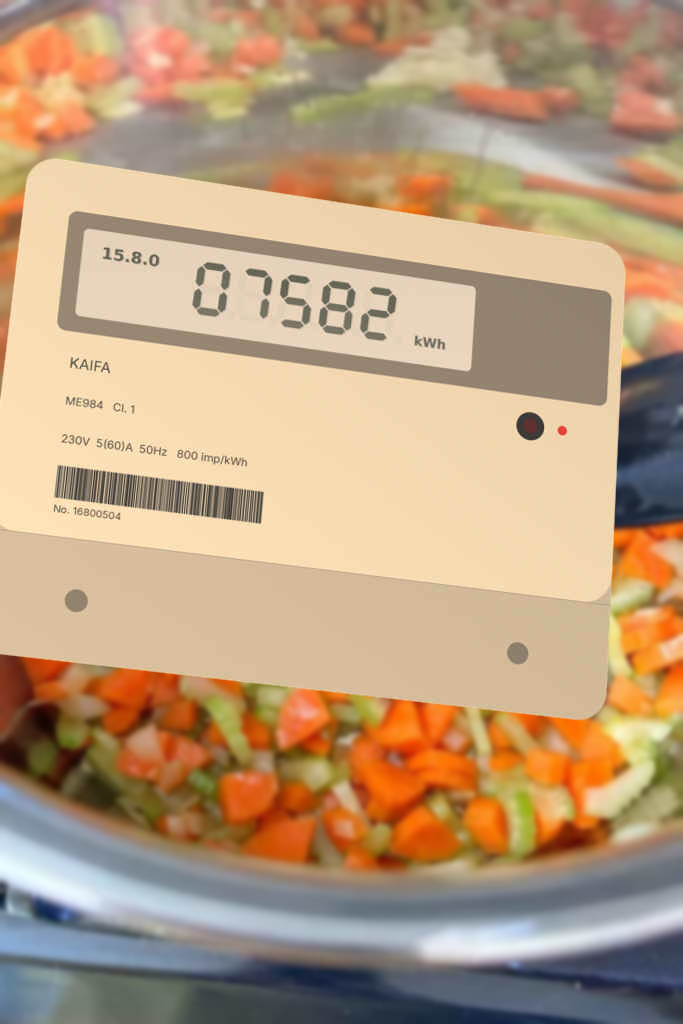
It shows **7582** kWh
